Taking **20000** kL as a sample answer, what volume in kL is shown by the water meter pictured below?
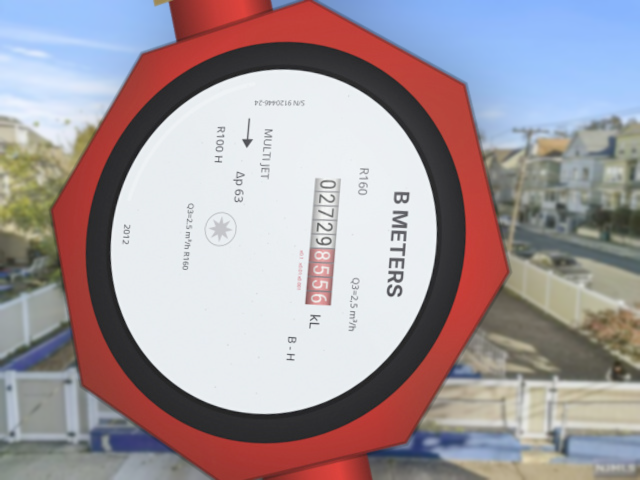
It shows **2729.8556** kL
